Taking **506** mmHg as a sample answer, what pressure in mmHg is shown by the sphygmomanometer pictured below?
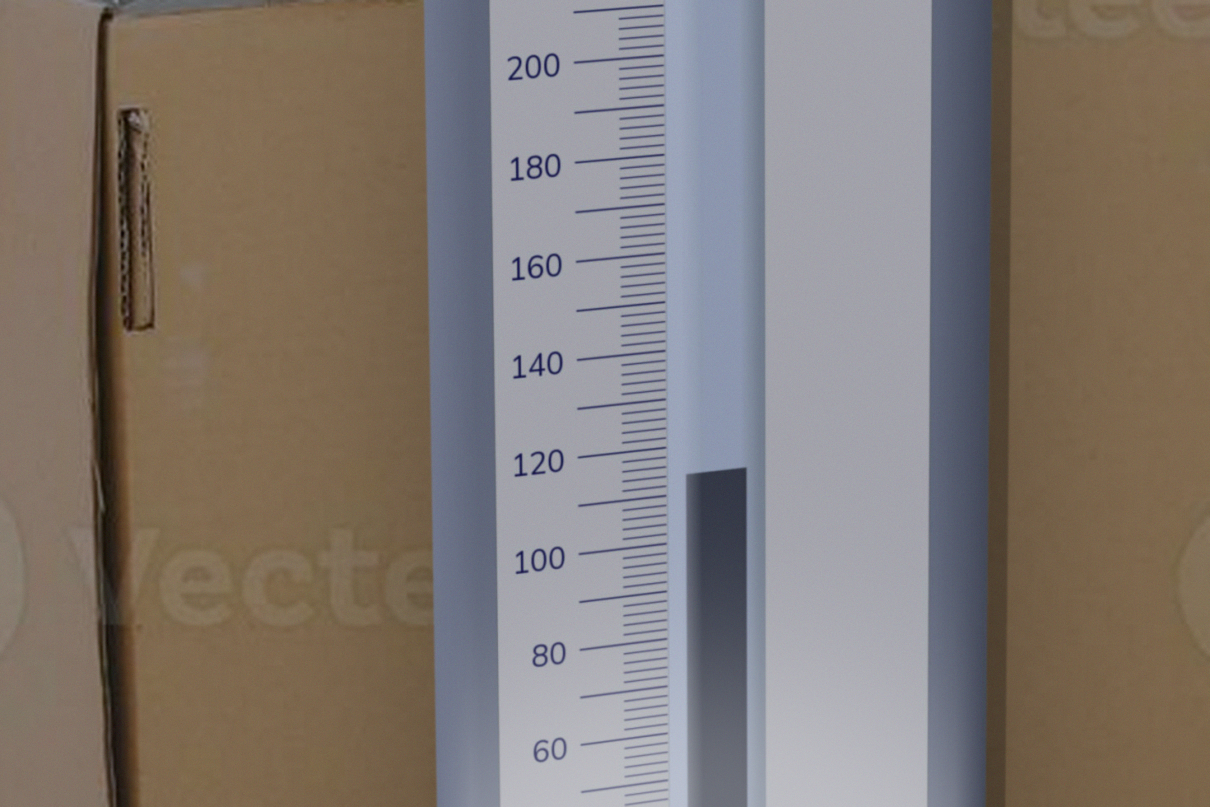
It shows **114** mmHg
